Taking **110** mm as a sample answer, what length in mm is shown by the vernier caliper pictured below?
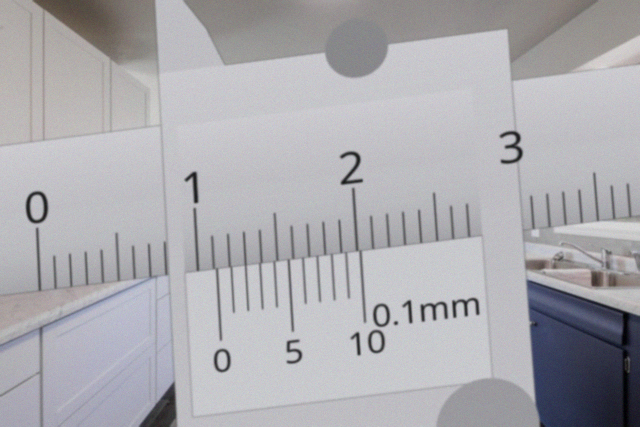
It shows **11.2** mm
